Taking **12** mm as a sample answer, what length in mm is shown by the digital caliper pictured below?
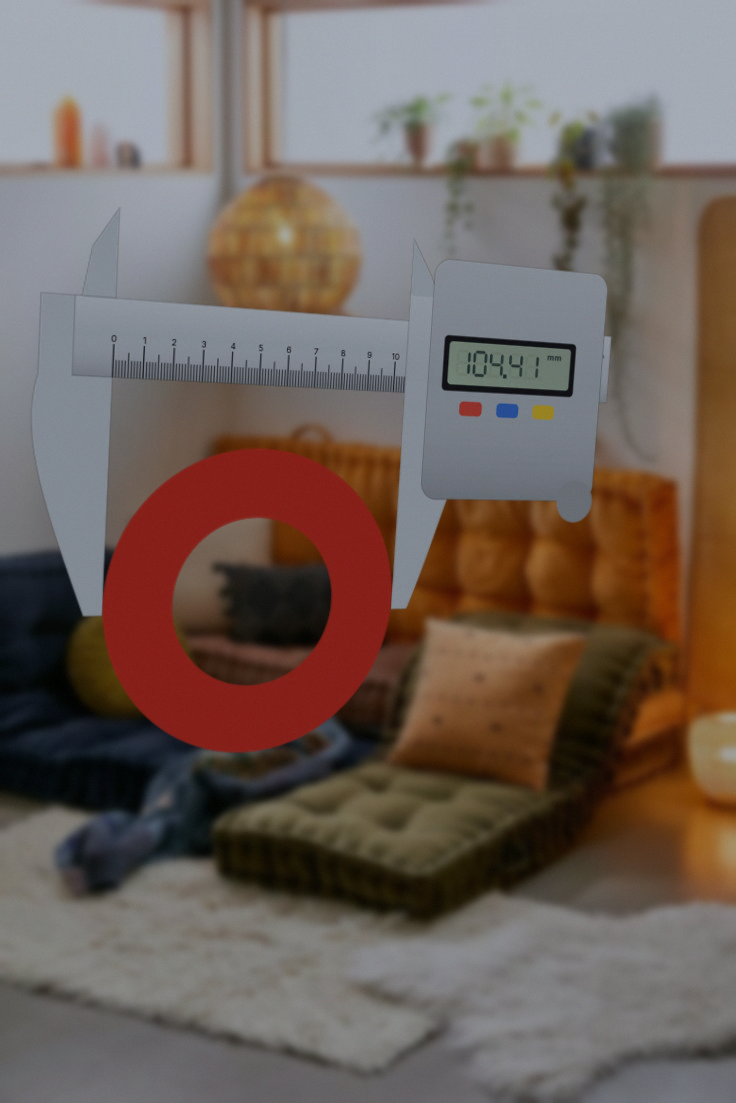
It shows **104.41** mm
